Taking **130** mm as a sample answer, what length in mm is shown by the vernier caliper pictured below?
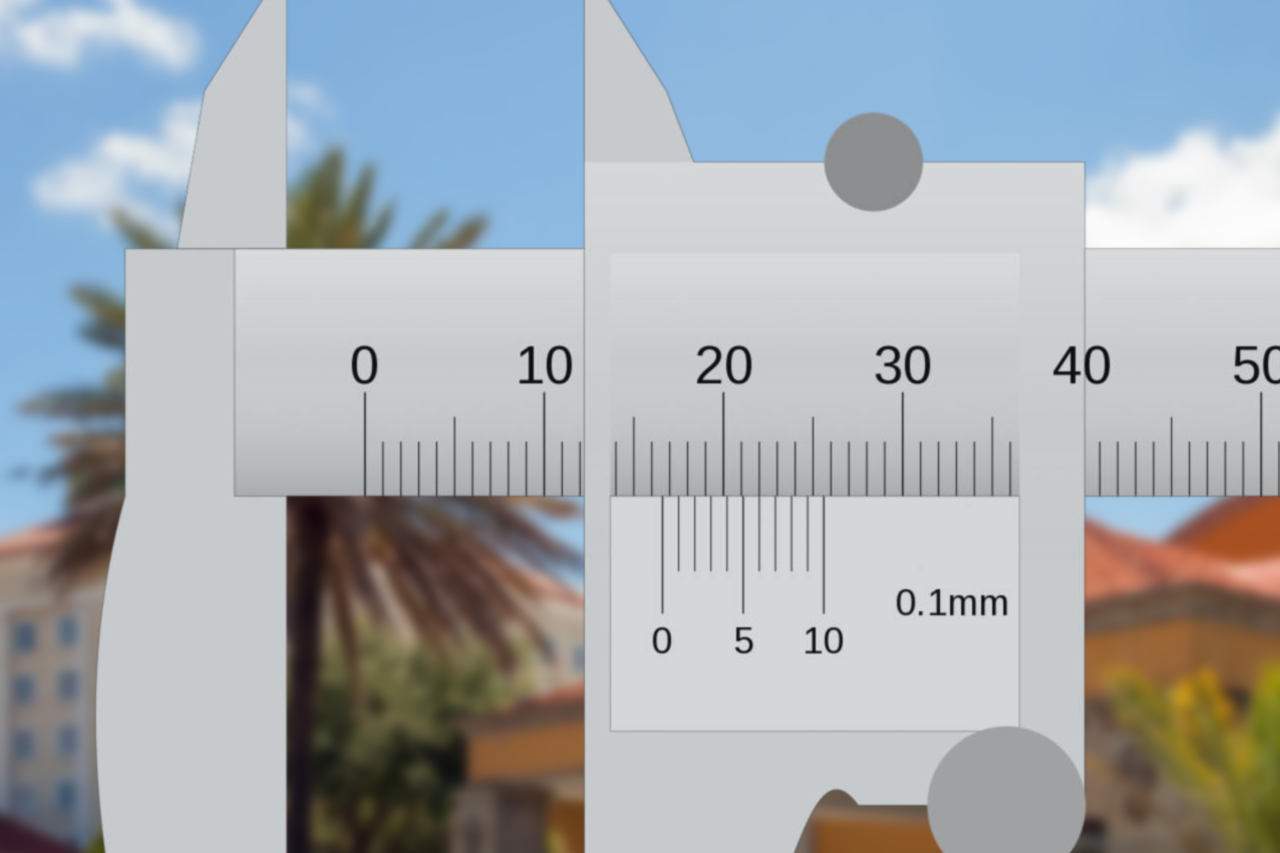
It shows **16.6** mm
